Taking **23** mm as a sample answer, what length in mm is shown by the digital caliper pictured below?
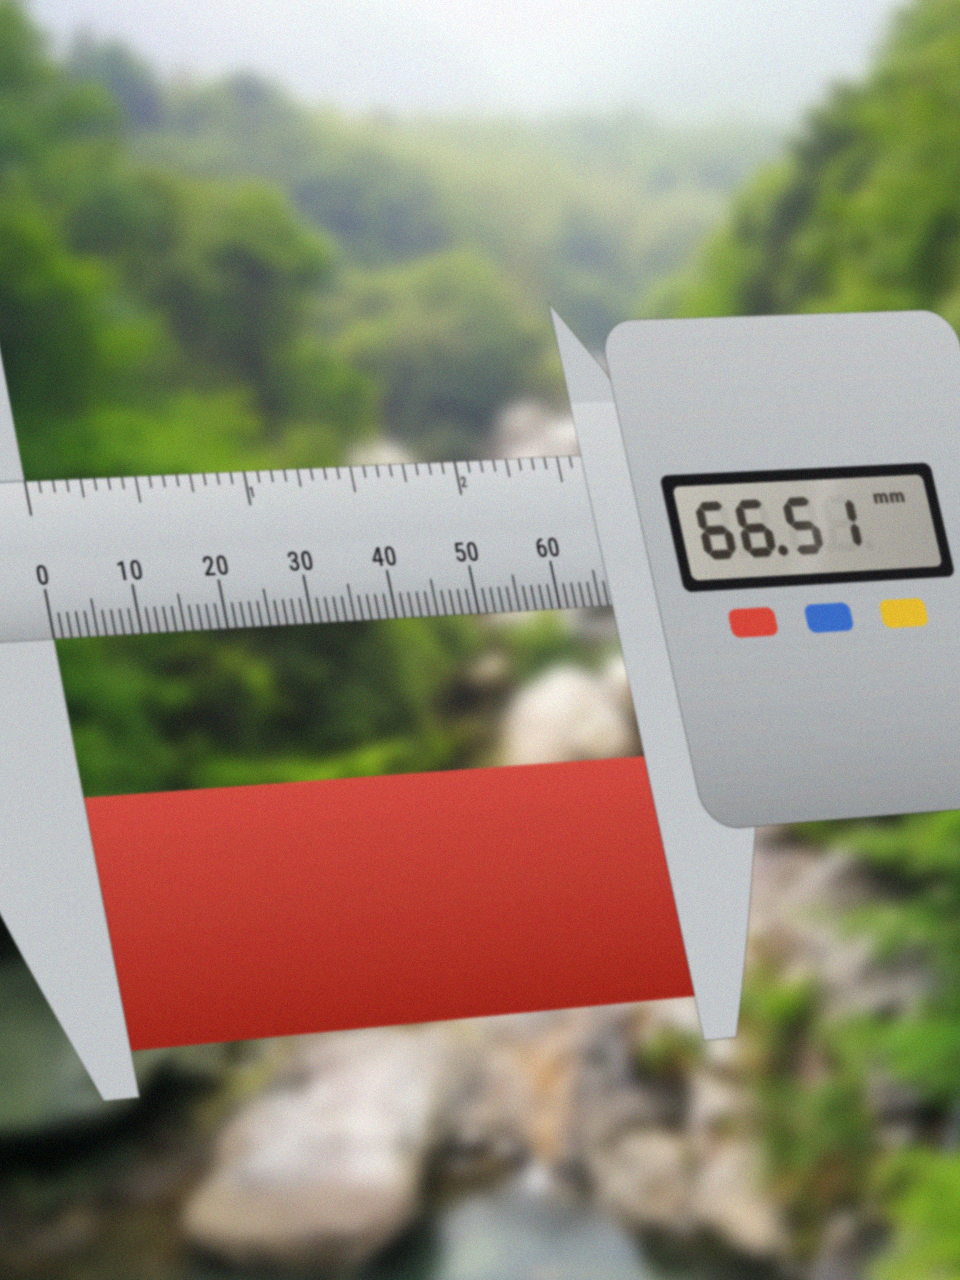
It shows **66.51** mm
